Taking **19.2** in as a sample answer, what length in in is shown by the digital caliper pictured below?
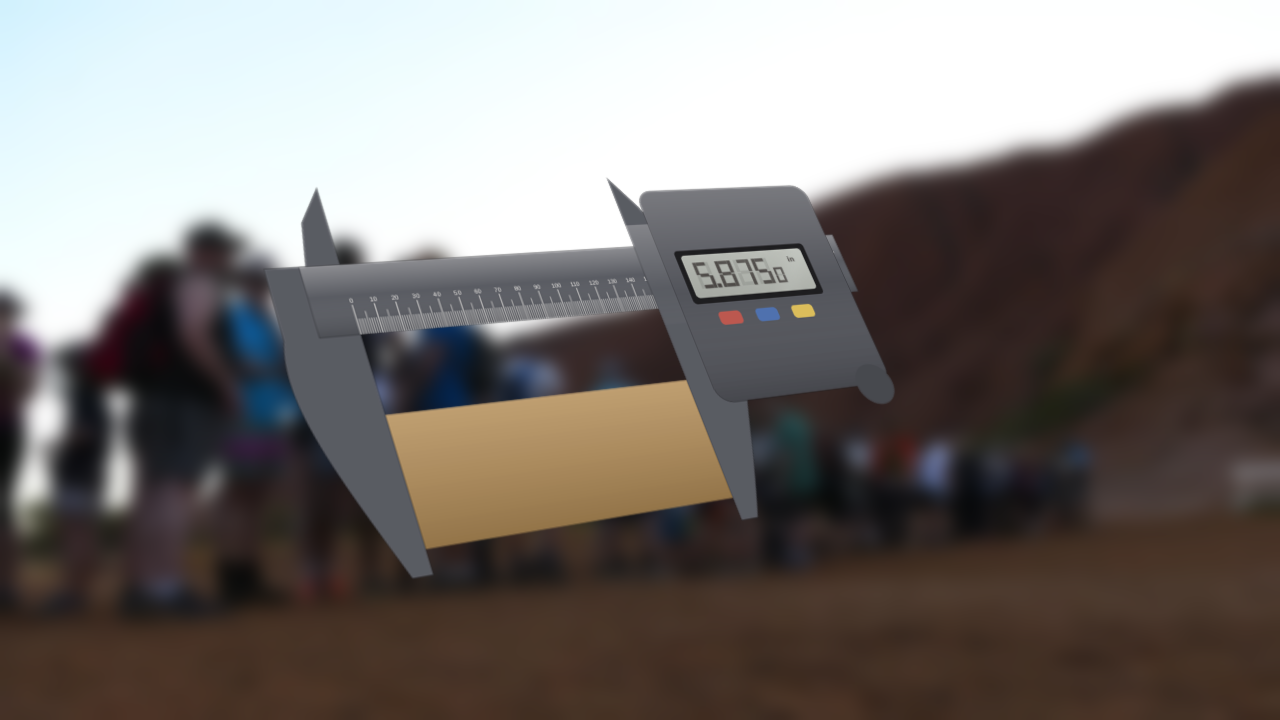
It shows **5.8750** in
